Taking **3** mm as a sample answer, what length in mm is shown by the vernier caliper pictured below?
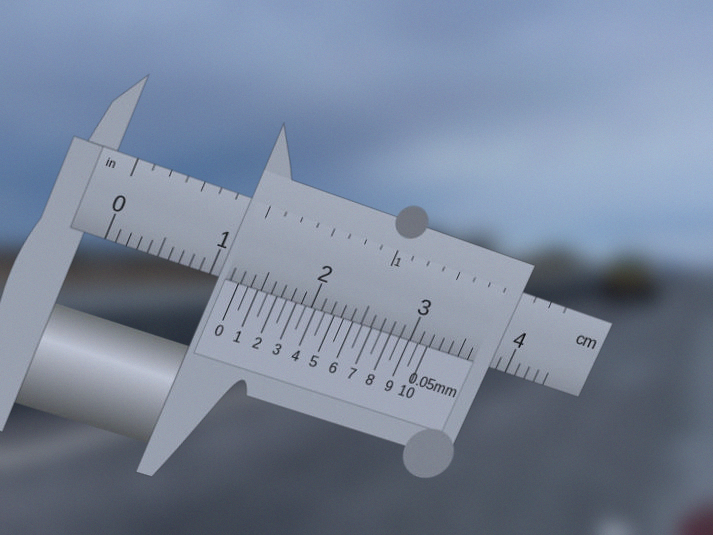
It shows **12.8** mm
